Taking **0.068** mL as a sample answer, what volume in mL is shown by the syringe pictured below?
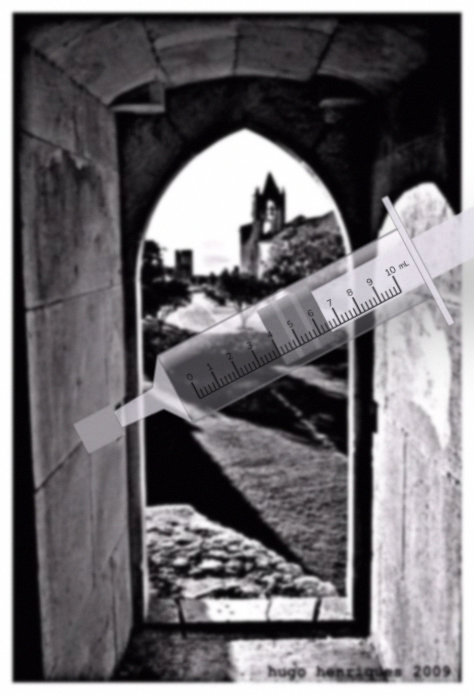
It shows **4** mL
